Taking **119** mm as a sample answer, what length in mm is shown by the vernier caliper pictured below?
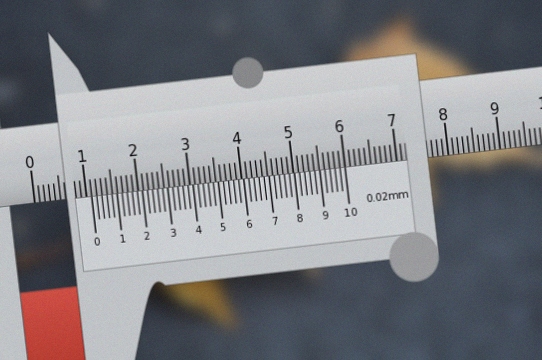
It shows **11.0** mm
